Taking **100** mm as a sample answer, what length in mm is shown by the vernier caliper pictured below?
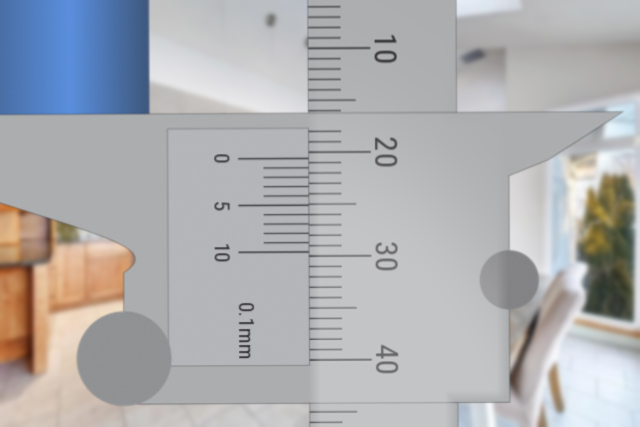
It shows **20.6** mm
